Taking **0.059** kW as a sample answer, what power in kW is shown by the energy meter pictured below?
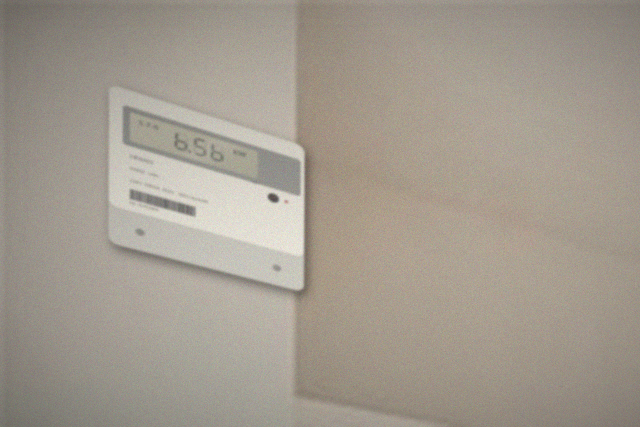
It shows **6.56** kW
